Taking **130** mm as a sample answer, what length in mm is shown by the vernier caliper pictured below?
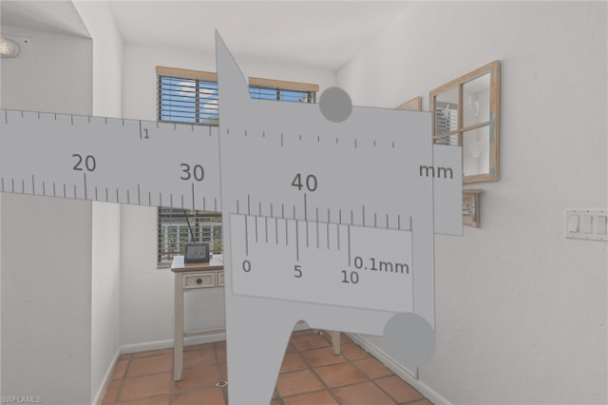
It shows **34.7** mm
